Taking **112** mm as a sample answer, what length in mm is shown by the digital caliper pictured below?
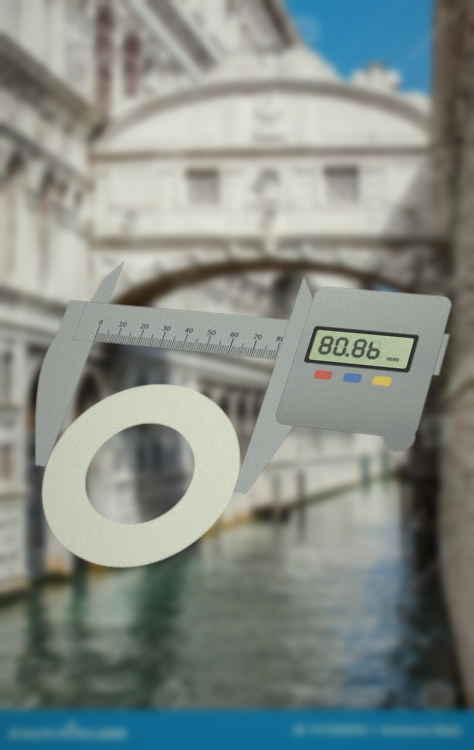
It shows **80.86** mm
